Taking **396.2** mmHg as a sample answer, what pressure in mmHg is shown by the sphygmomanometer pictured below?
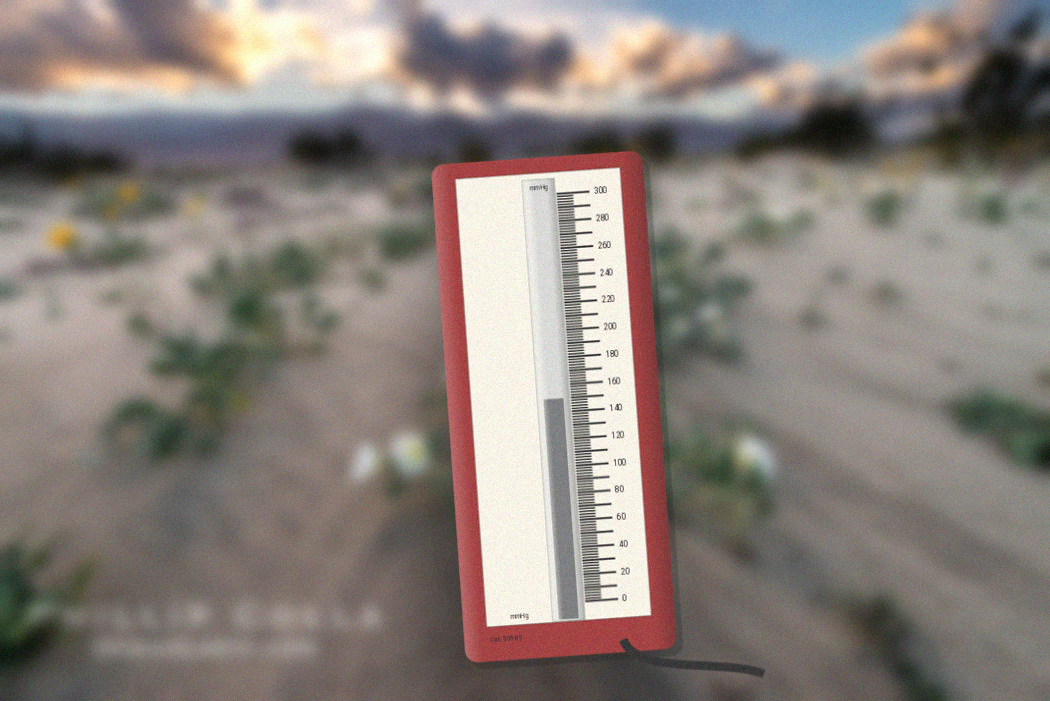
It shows **150** mmHg
